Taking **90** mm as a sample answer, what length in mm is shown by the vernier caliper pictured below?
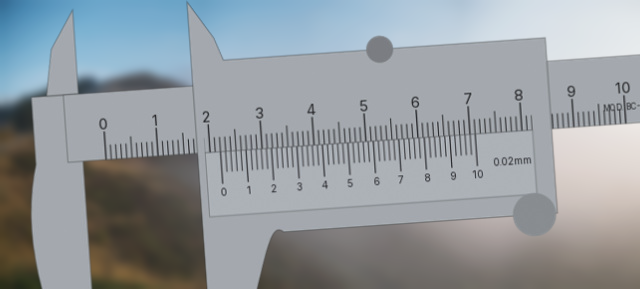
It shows **22.0** mm
